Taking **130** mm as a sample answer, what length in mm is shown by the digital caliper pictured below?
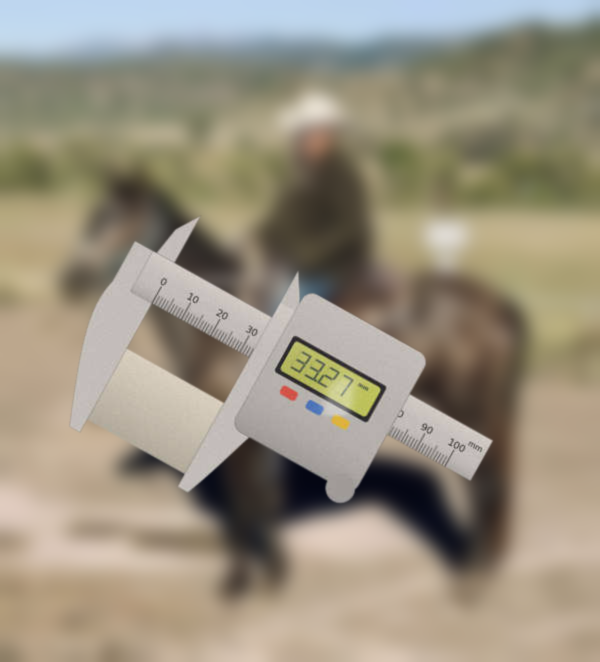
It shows **33.27** mm
